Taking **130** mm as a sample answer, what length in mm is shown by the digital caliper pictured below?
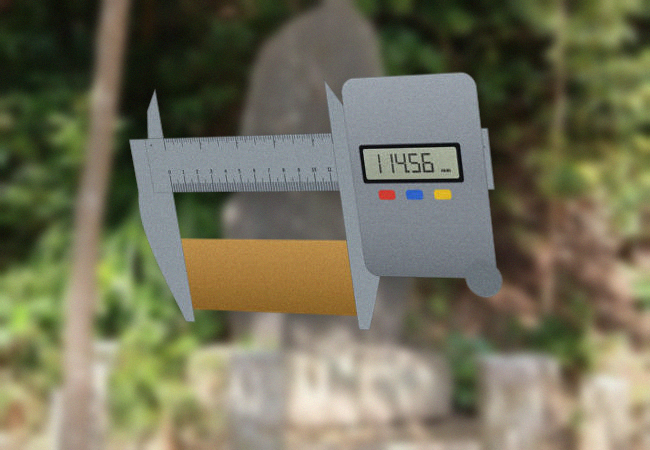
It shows **114.56** mm
